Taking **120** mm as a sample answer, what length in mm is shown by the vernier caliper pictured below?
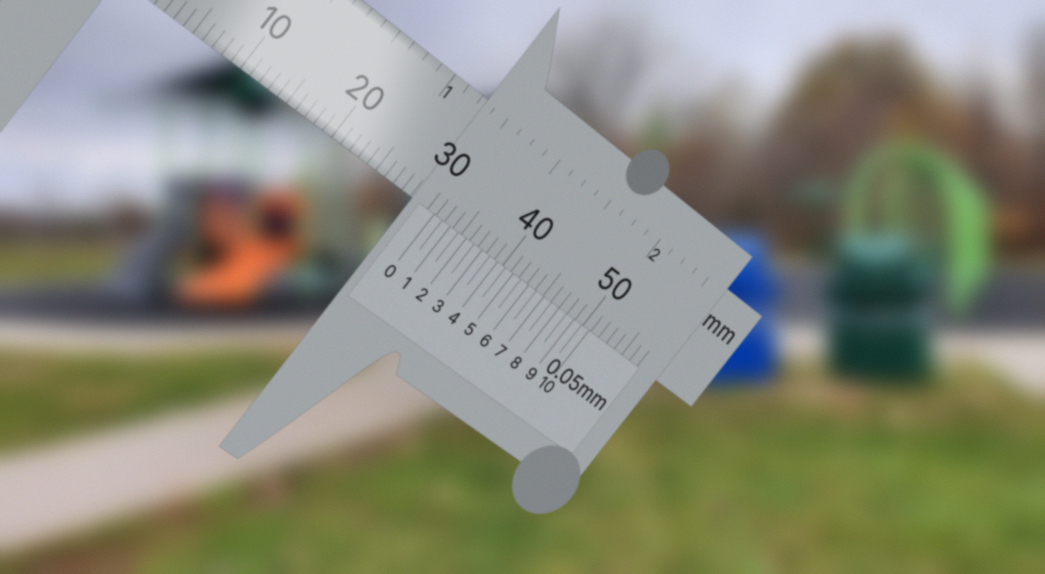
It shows **31.8** mm
